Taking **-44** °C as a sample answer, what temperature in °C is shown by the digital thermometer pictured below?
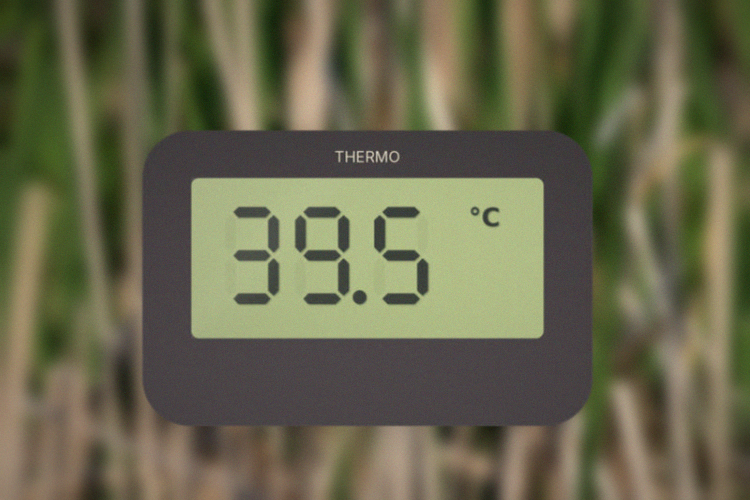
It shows **39.5** °C
